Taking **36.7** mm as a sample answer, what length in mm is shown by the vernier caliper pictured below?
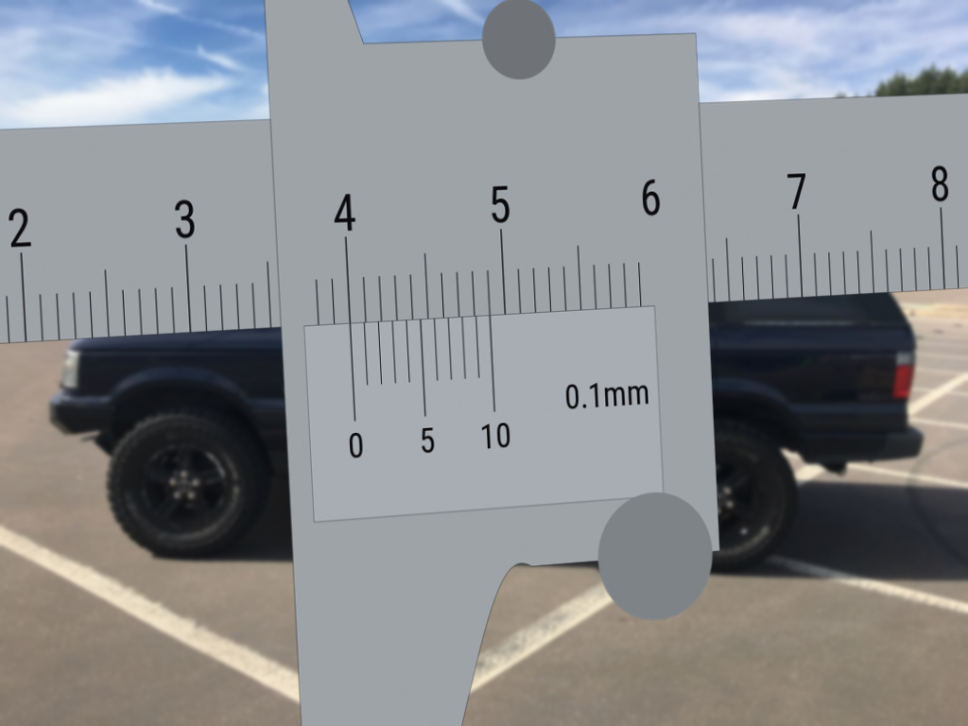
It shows **40.0** mm
